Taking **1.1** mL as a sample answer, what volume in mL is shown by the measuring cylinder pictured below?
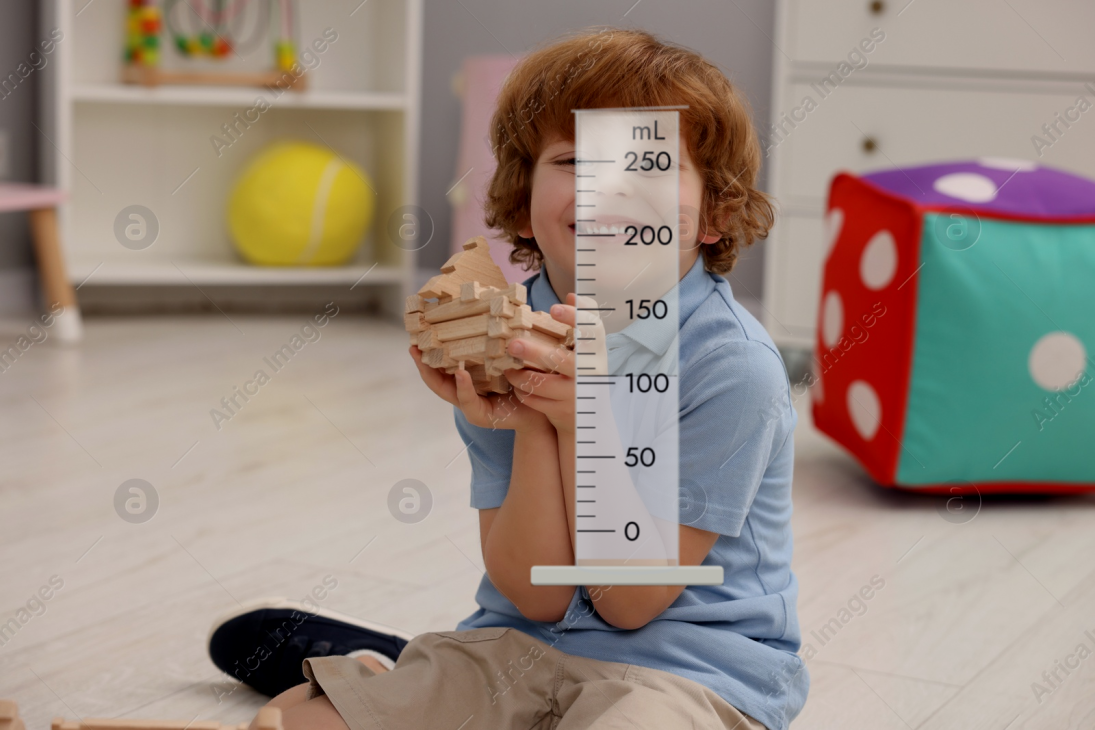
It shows **105** mL
